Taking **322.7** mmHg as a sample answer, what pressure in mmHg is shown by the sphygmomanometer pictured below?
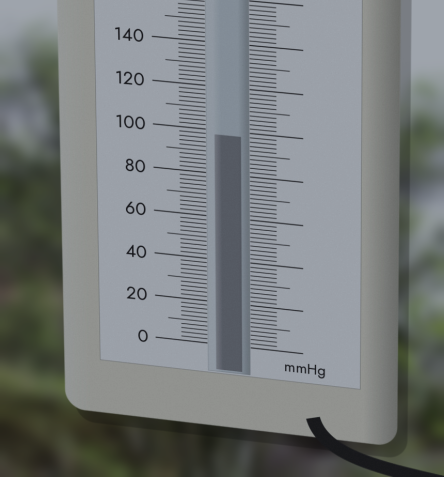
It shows **98** mmHg
